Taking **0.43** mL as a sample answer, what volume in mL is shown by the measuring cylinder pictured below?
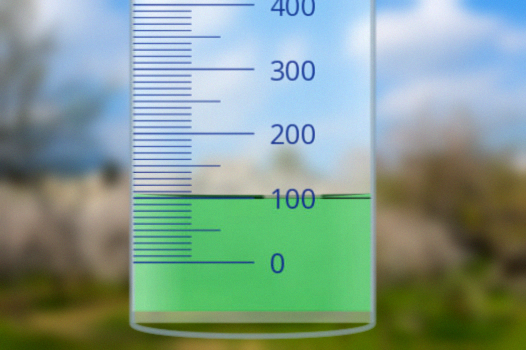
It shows **100** mL
